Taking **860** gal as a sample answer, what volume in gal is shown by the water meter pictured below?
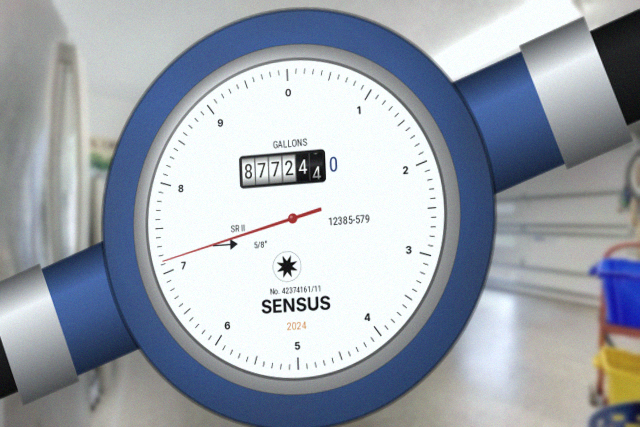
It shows **8772437.1** gal
